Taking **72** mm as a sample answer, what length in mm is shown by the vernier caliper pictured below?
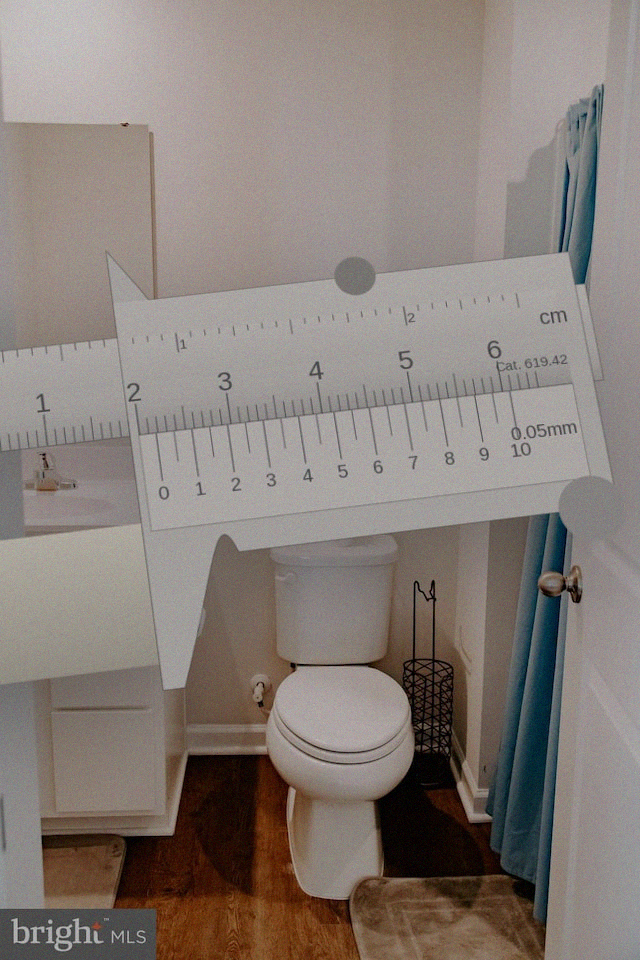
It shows **21.8** mm
